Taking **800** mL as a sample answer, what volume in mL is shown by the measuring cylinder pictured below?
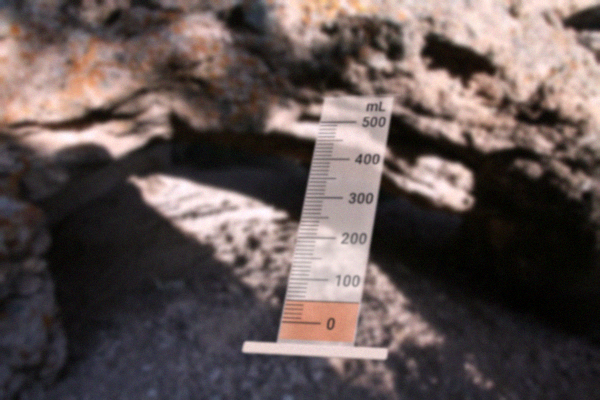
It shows **50** mL
